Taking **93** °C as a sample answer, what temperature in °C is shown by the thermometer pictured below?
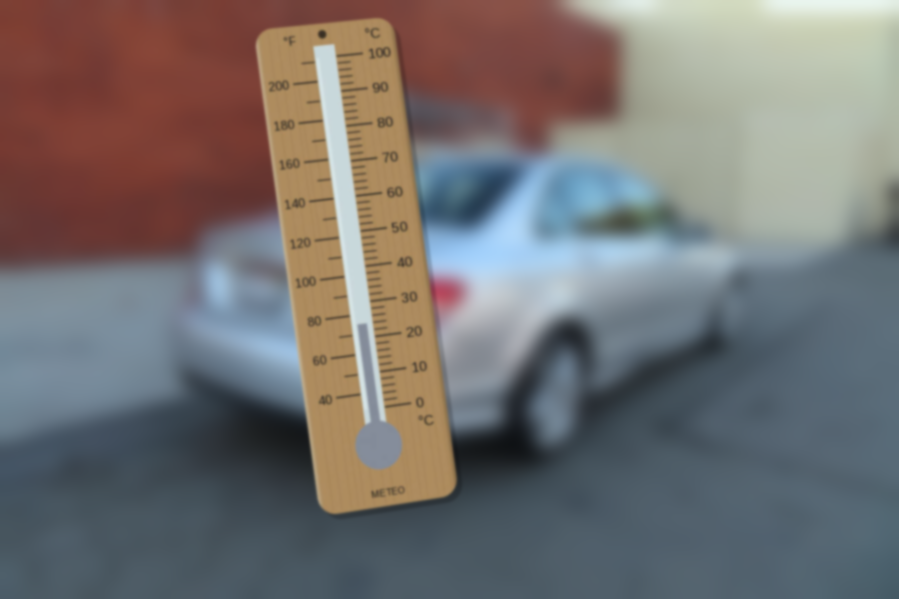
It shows **24** °C
